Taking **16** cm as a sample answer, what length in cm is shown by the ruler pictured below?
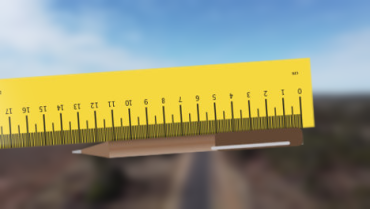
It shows **13.5** cm
